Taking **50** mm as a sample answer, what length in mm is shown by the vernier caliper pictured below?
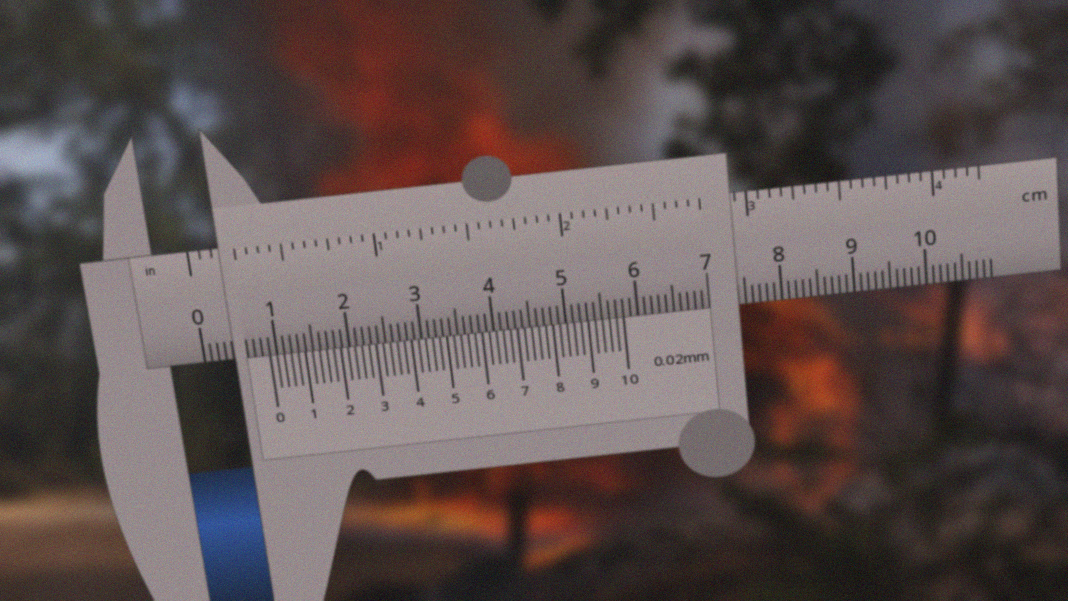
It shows **9.0** mm
